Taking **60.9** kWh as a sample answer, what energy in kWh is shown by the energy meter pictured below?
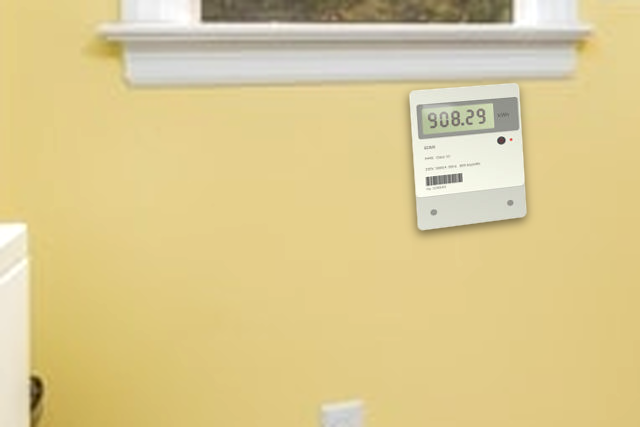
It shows **908.29** kWh
